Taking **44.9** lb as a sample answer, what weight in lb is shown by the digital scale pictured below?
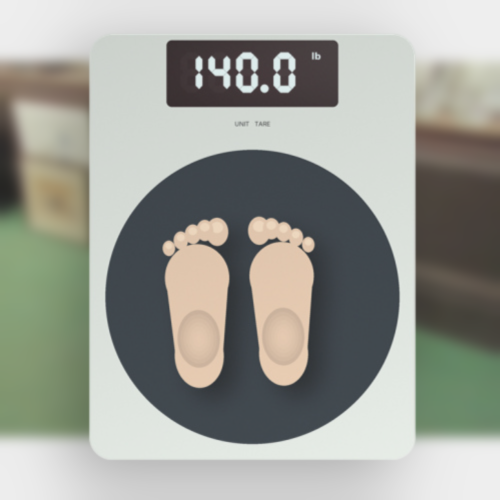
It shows **140.0** lb
